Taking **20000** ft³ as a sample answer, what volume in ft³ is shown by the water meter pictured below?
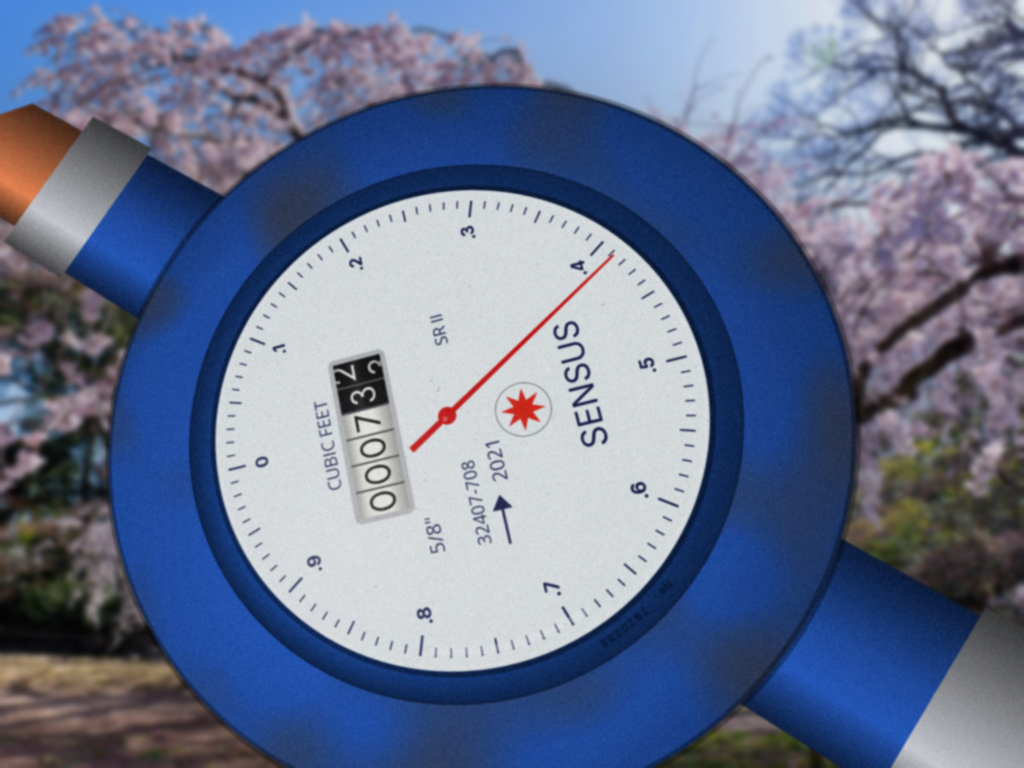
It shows **732.41** ft³
